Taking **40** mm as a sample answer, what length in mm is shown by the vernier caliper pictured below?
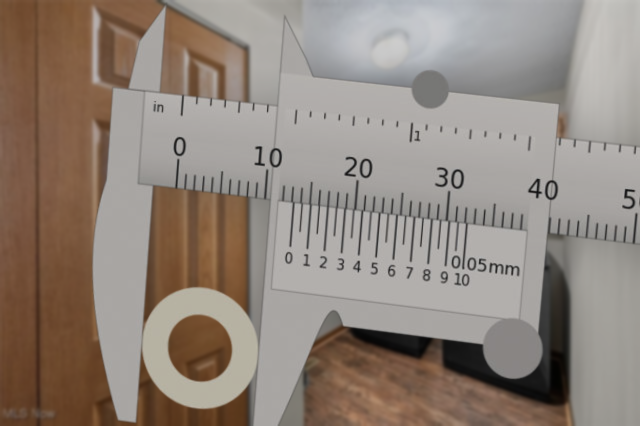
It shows **13.2** mm
